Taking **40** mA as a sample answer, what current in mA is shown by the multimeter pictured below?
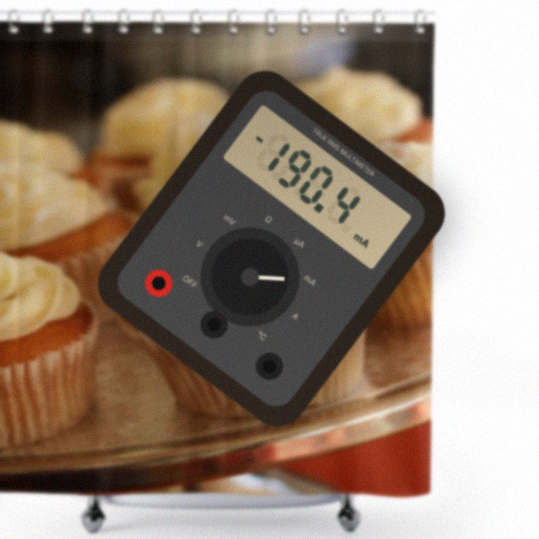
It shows **-190.4** mA
